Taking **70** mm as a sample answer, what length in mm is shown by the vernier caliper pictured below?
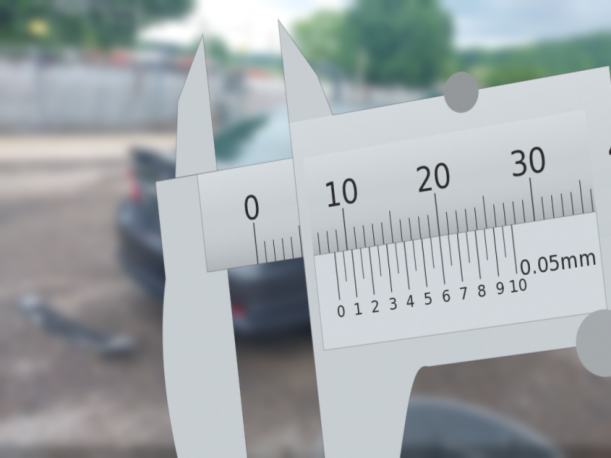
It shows **8.6** mm
